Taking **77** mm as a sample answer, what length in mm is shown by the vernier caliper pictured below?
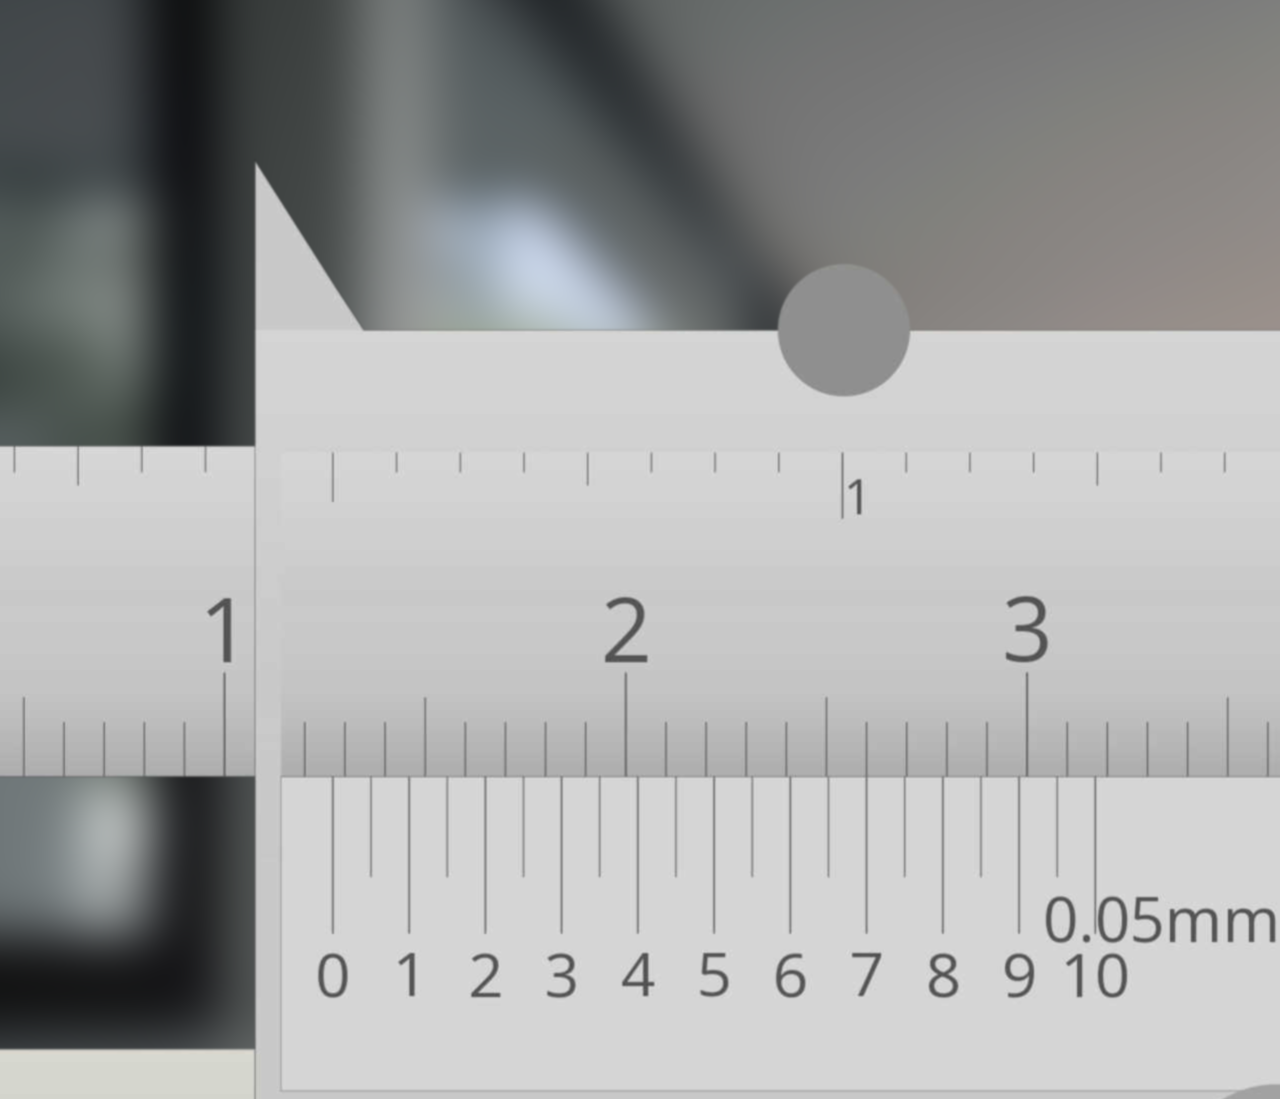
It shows **12.70** mm
